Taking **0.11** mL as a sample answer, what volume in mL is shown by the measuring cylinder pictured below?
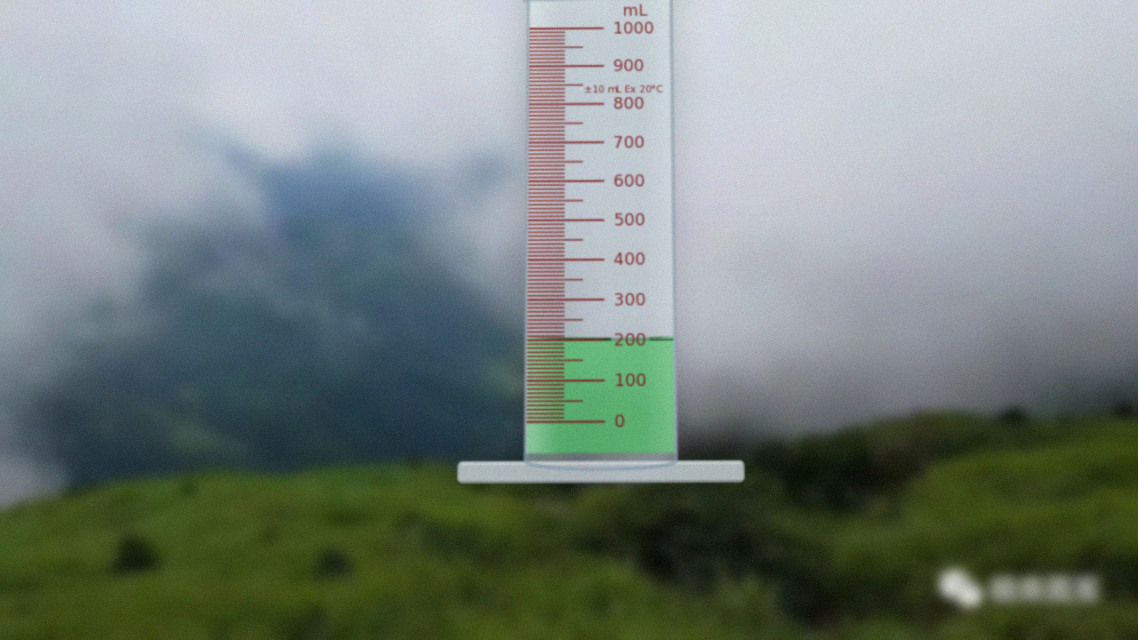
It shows **200** mL
